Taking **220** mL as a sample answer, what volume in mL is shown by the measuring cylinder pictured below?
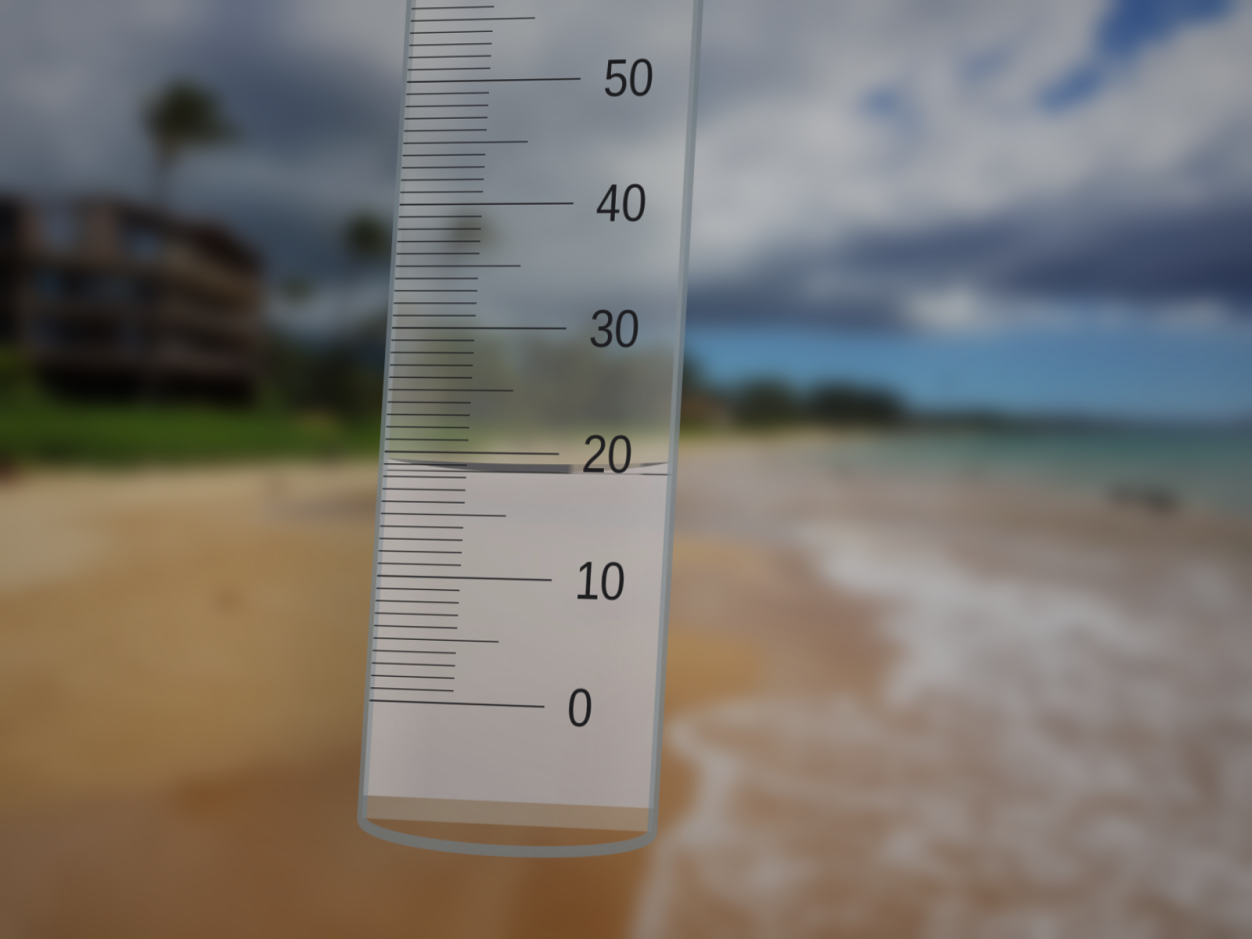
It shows **18.5** mL
